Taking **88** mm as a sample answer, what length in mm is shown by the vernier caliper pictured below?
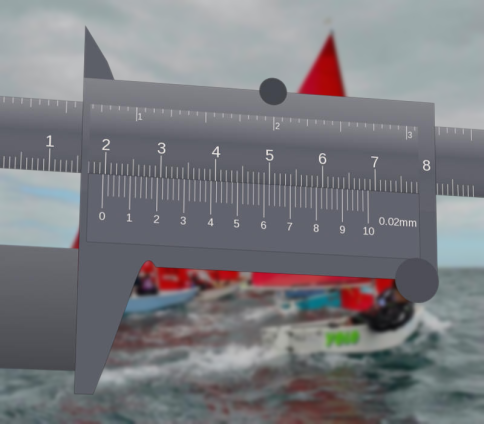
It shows **19.6** mm
